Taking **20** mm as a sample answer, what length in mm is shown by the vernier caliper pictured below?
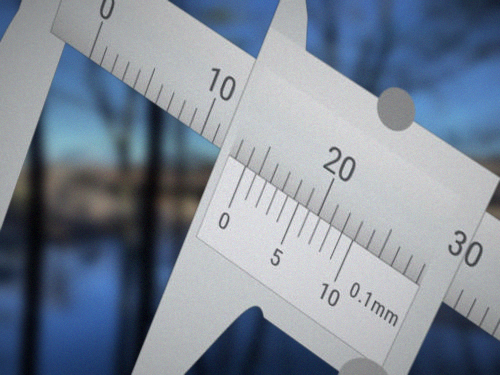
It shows **13.9** mm
